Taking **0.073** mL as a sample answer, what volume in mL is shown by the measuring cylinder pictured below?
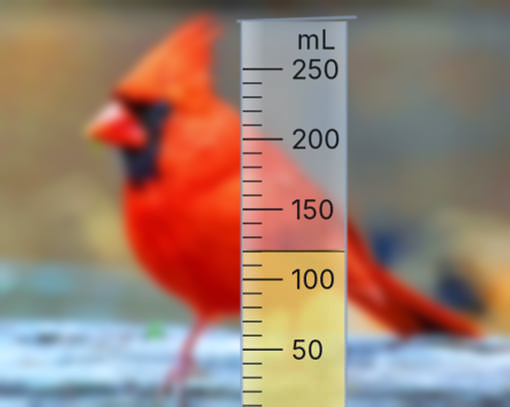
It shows **120** mL
